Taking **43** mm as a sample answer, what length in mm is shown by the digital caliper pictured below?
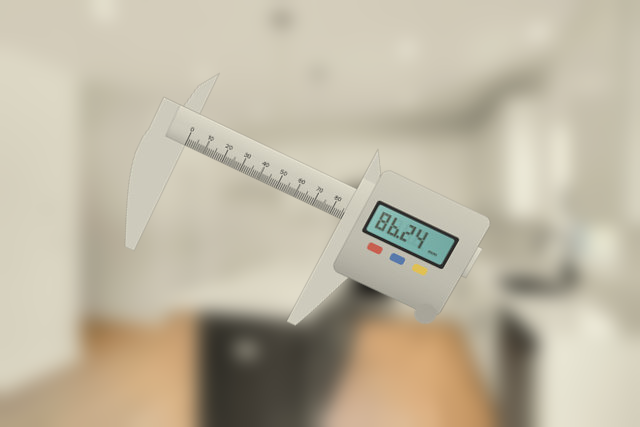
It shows **86.24** mm
